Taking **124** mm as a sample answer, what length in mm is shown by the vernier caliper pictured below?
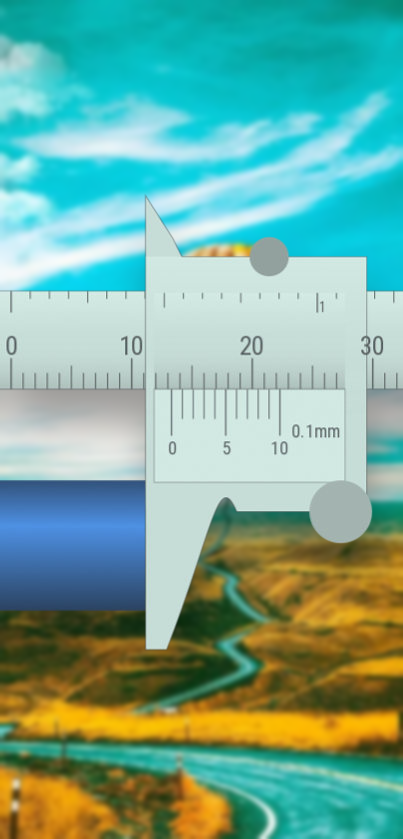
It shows **13.3** mm
